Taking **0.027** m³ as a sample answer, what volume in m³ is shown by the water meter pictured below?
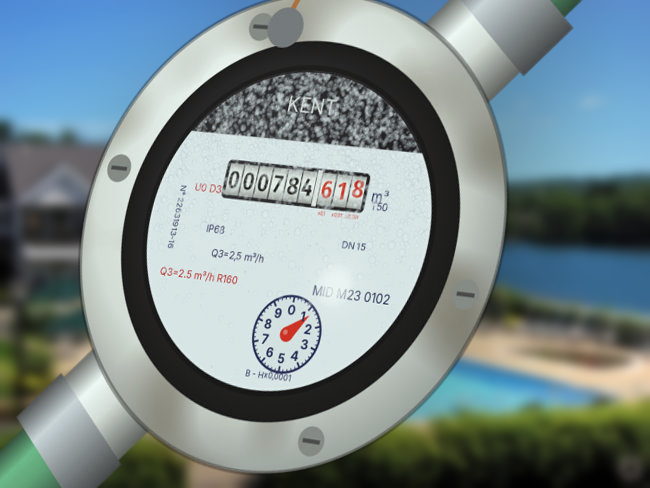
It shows **784.6181** m³
